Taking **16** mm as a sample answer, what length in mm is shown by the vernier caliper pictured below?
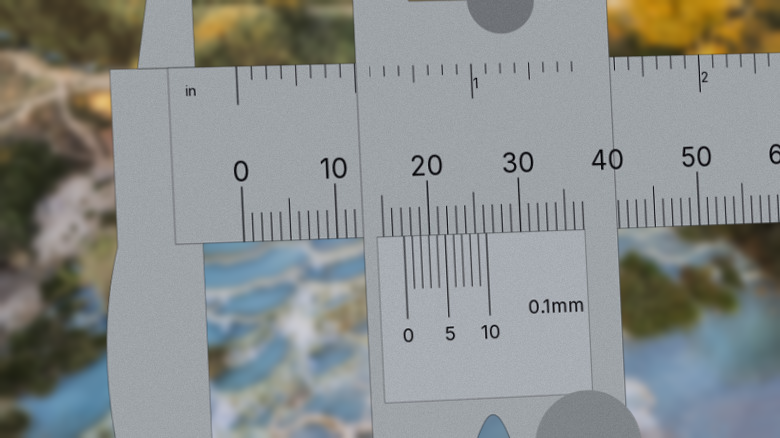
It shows **17.2** mm
